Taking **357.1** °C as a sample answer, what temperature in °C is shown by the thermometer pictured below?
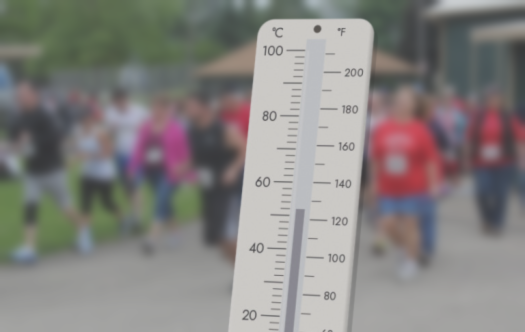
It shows **52** °C
